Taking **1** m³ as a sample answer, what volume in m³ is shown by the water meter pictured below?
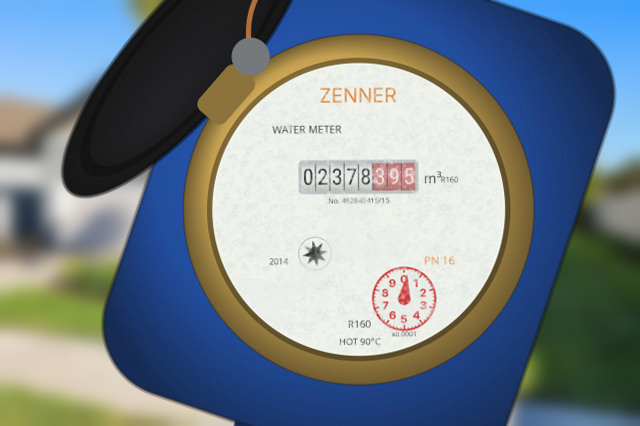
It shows **2378.3950** m³
